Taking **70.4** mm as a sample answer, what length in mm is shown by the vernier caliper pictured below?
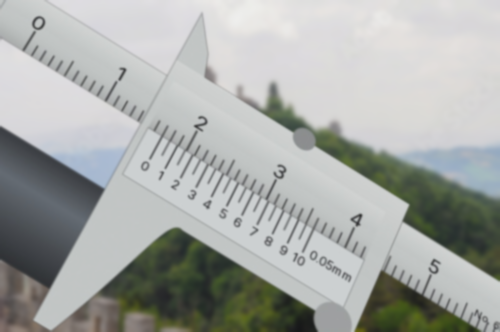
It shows **17.0** mm
